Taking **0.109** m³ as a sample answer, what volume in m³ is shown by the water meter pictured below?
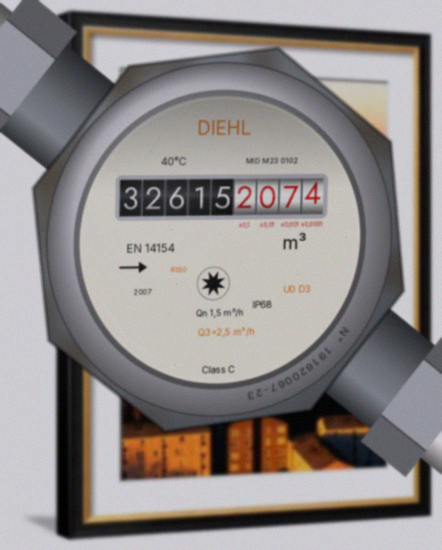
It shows **32615.2074** m³
